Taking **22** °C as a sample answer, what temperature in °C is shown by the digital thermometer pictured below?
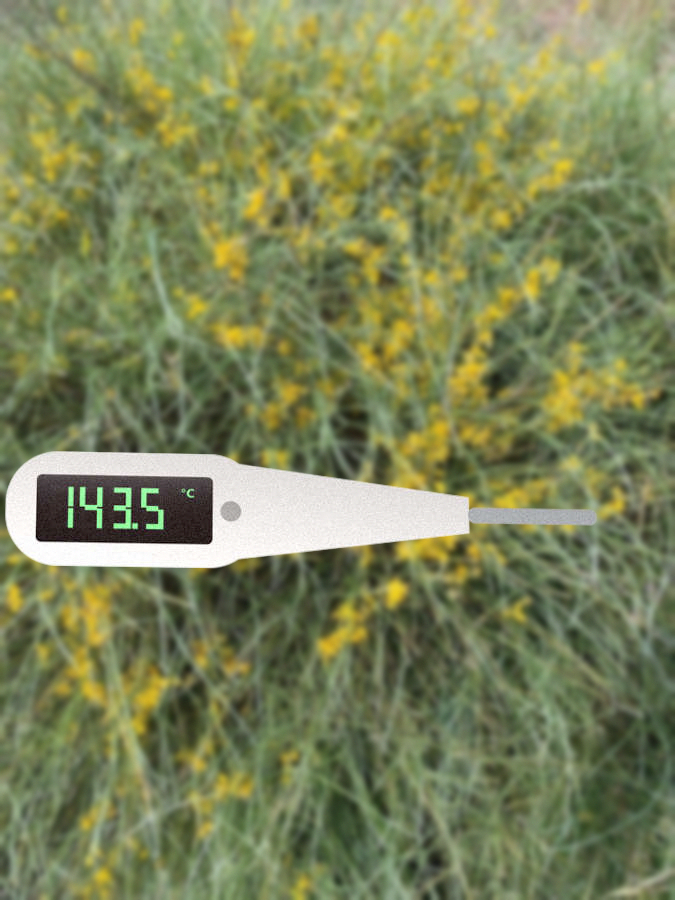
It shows **143.5** °C
